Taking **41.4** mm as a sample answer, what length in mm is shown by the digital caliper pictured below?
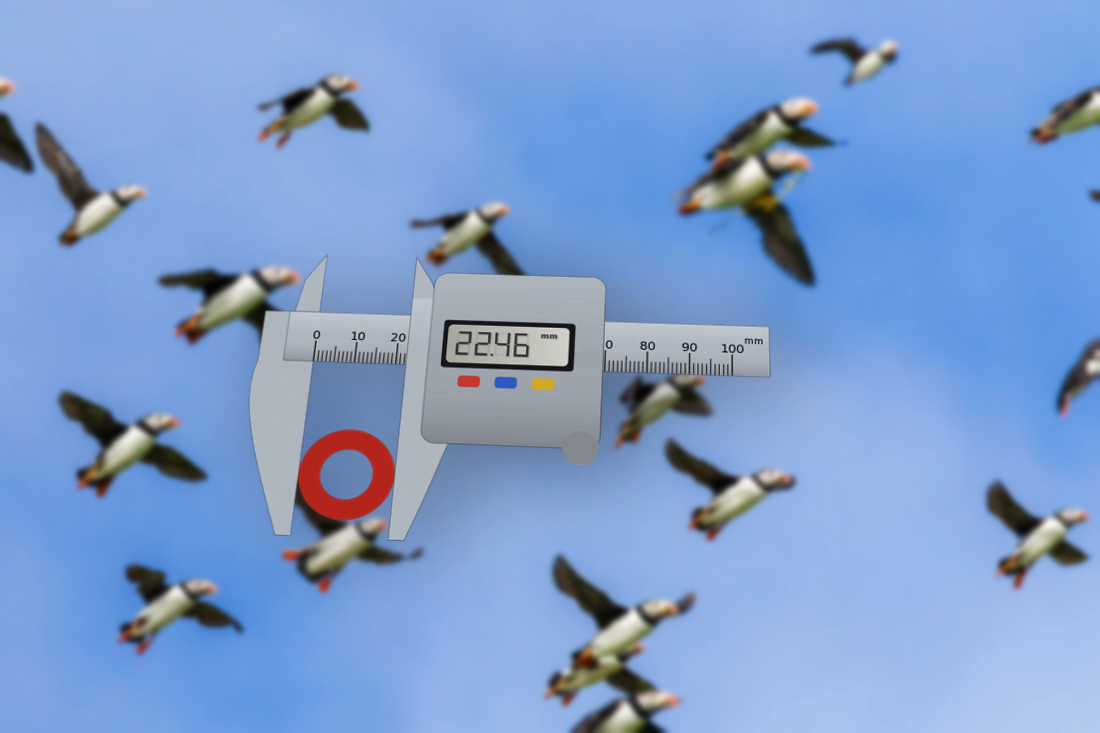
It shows **22.46** mm
